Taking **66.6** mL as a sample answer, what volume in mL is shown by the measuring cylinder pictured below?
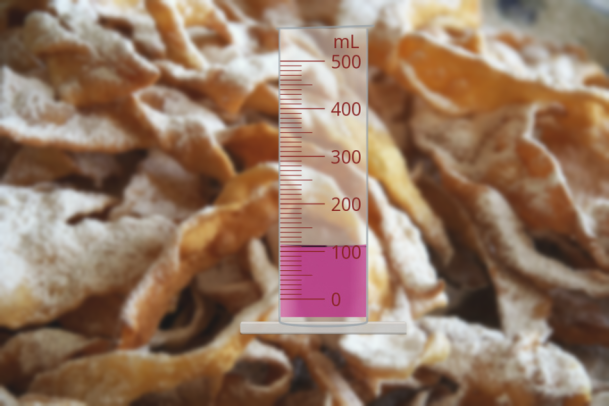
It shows **110** mL
